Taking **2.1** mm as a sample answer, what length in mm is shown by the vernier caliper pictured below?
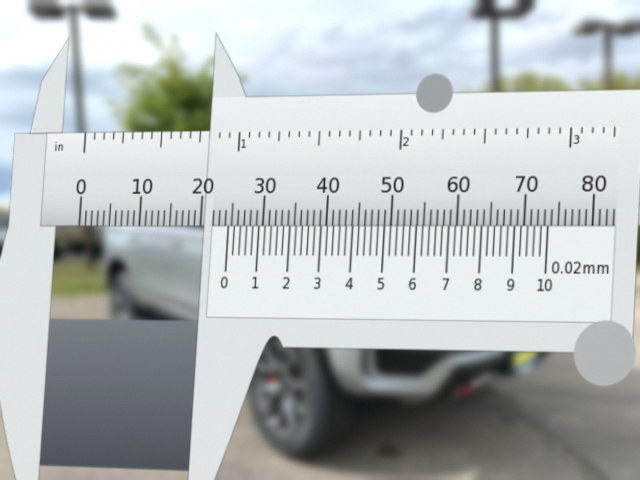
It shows **24.5** mm
